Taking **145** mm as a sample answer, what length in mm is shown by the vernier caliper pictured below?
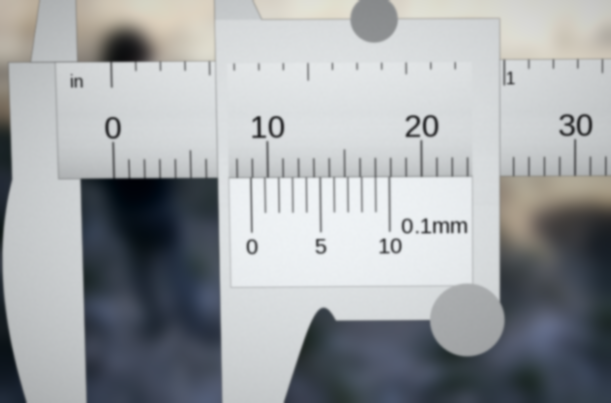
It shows **8.9** mm
